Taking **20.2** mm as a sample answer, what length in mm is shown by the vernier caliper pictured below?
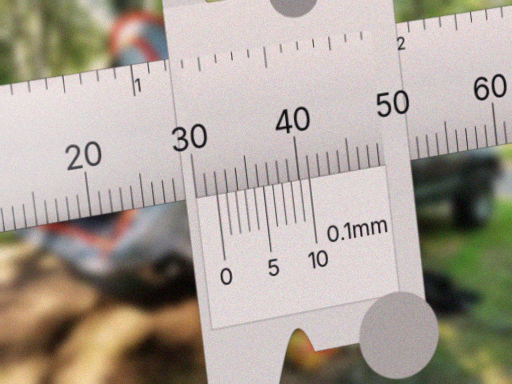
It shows **32.0** mm
